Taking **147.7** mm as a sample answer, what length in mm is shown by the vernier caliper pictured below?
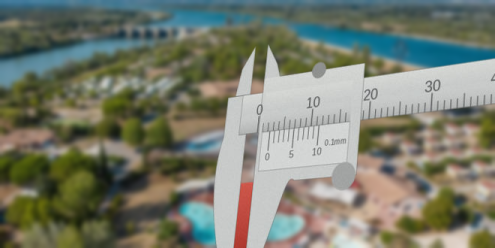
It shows **2.4** mm
